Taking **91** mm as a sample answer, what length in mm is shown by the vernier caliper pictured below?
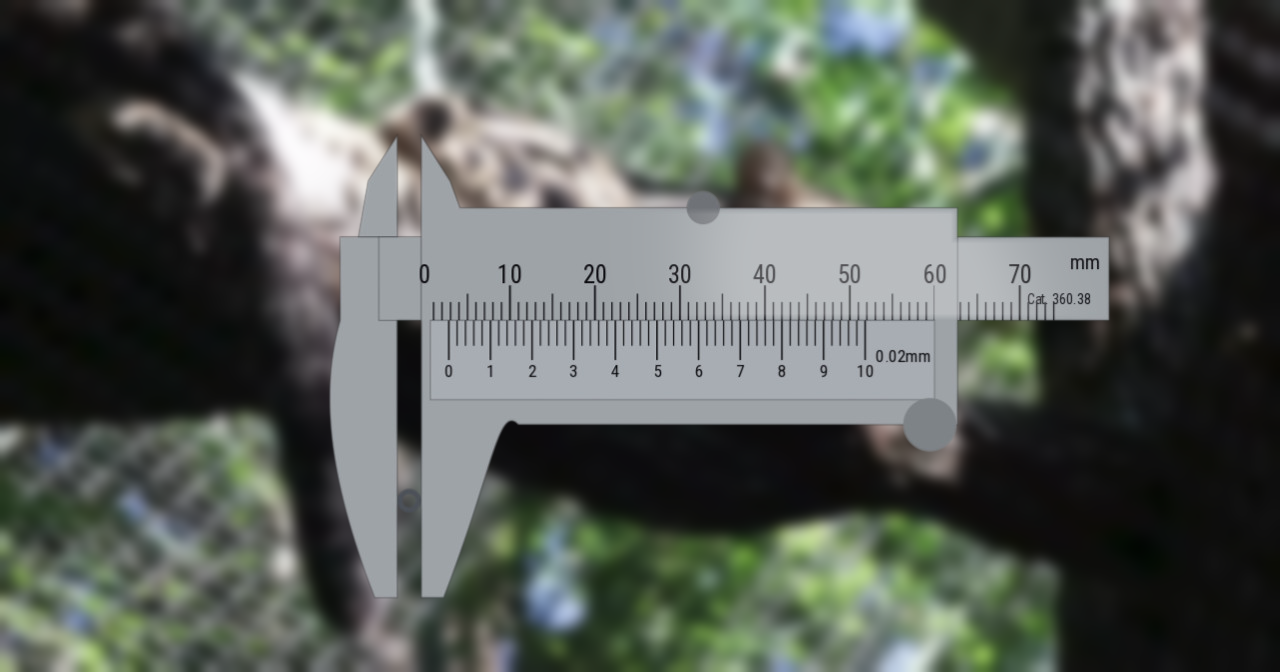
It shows **2.8** mm
